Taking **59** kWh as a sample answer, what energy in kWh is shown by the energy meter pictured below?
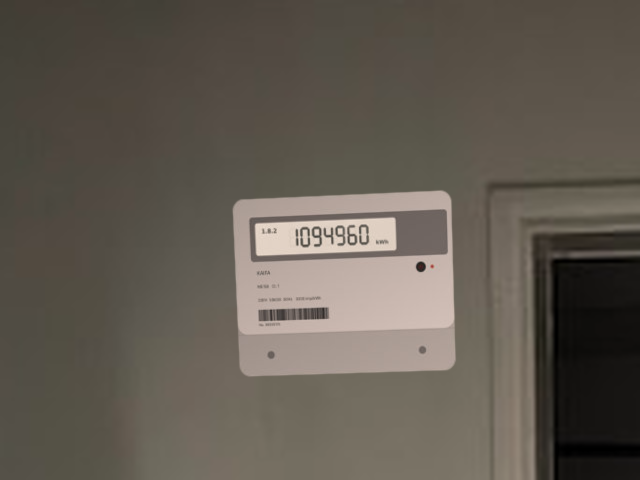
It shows **1094960** kWh
